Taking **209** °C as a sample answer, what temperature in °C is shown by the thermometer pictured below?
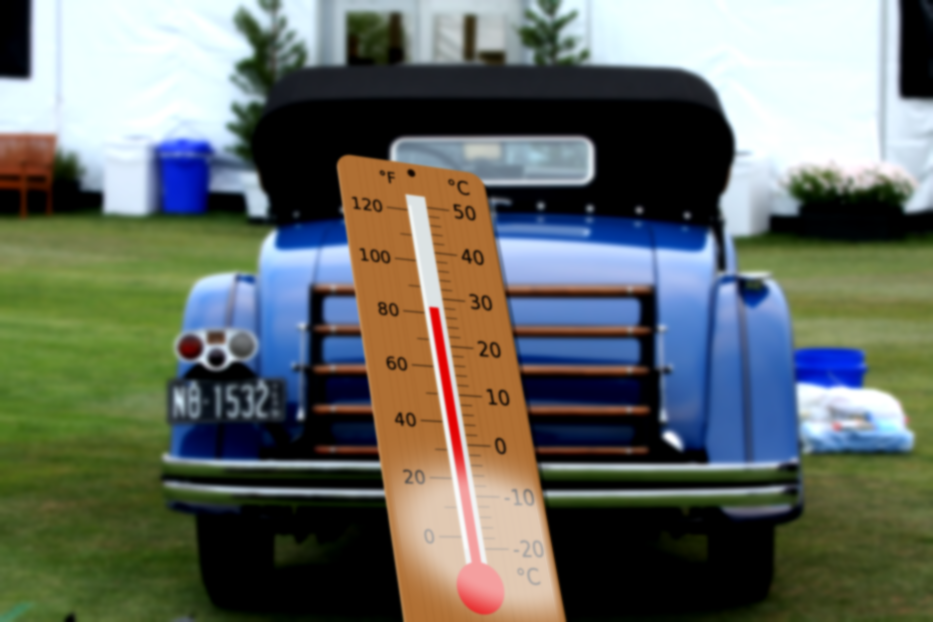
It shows **28** °C
